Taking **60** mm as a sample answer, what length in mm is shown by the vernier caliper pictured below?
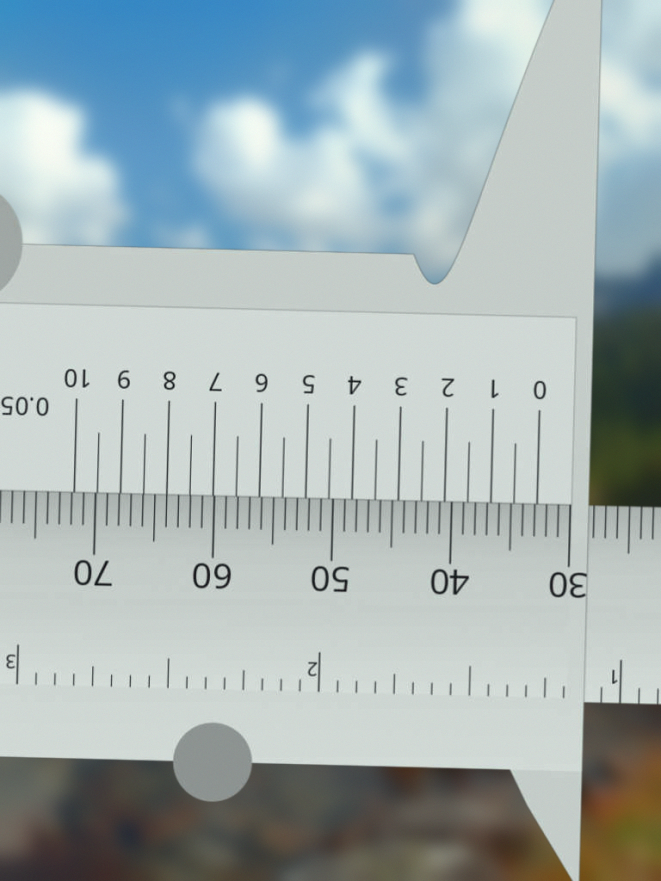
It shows **32.8** mm
